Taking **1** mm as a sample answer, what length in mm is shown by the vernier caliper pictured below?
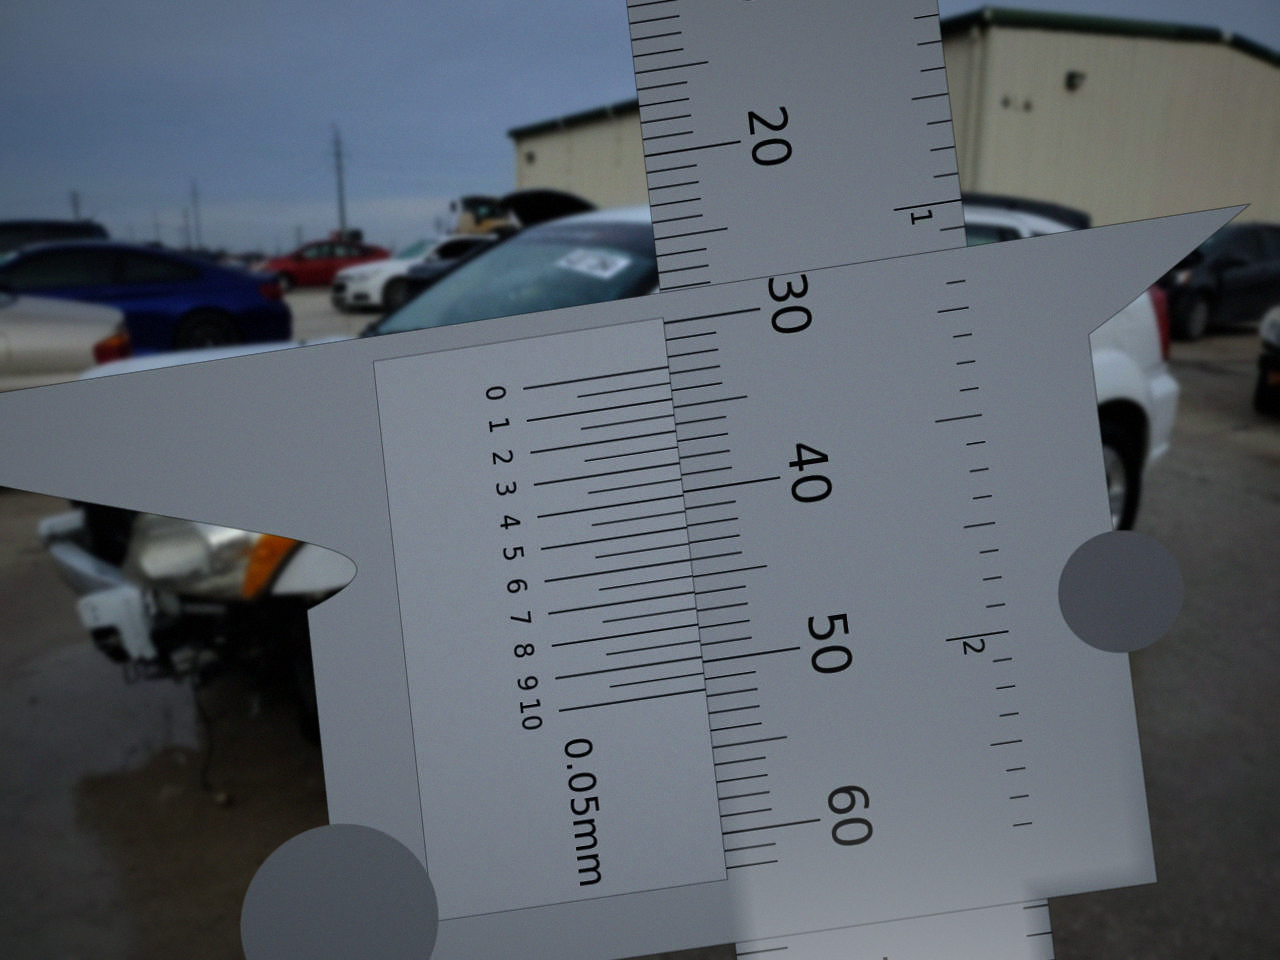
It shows **32.6** mm
